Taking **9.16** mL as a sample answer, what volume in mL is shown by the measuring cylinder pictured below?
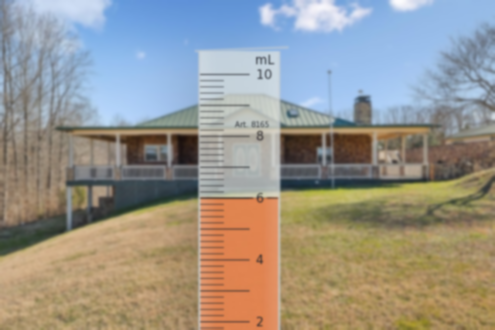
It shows **6** mL
